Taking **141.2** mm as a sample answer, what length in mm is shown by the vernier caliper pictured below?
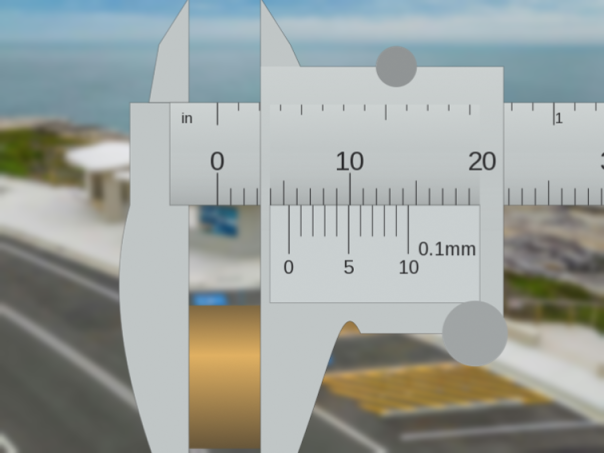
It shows **5.4** mm
